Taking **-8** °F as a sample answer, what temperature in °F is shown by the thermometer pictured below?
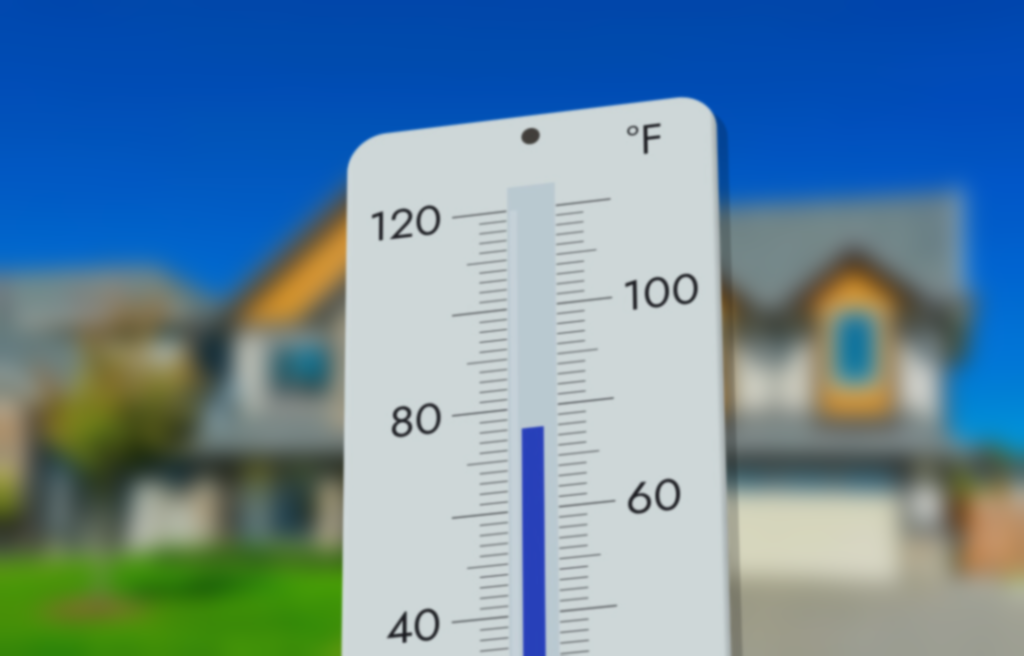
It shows **76** °F
